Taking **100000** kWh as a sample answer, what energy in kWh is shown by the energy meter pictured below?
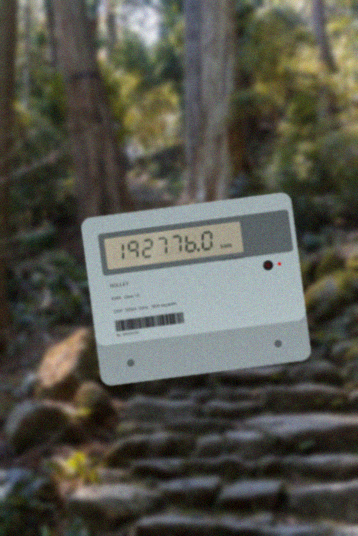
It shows **192776.0** kWh
